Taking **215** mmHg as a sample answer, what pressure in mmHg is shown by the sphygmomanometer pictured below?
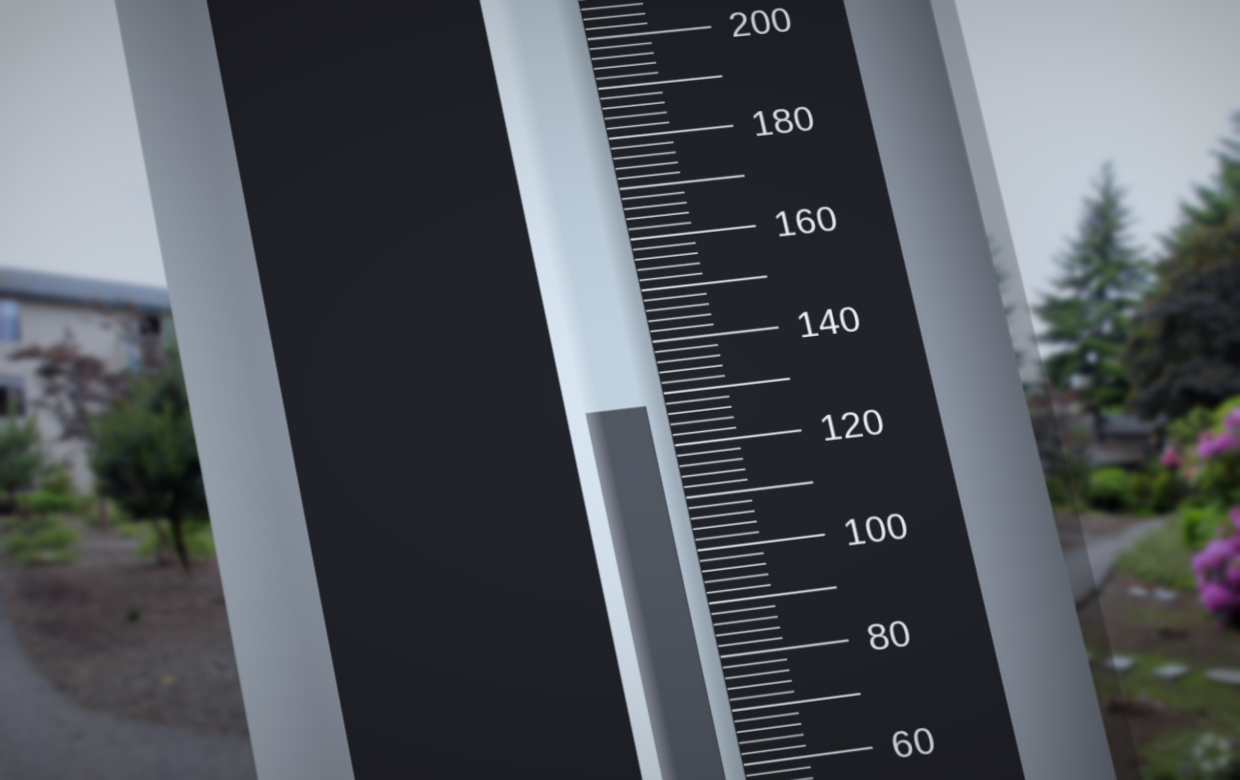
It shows **128** mmHg
